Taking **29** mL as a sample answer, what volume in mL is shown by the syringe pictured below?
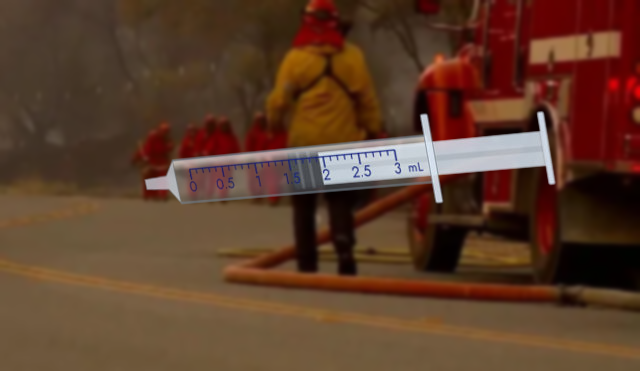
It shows **1.5** mL
